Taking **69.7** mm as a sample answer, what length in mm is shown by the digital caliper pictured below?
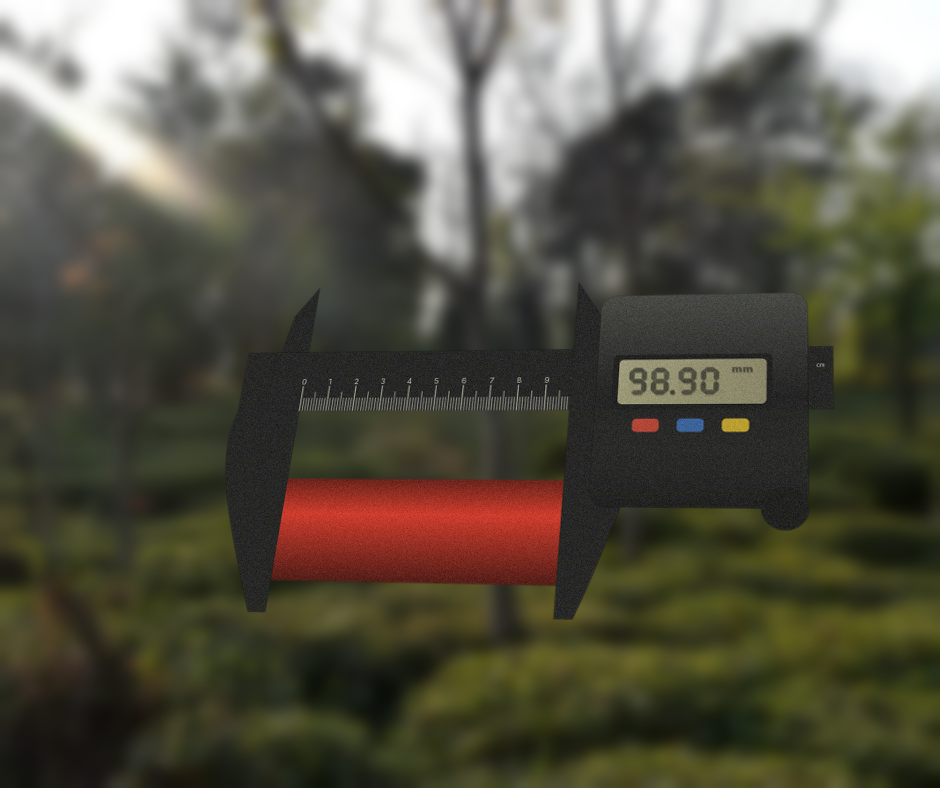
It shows **98.90** mm
